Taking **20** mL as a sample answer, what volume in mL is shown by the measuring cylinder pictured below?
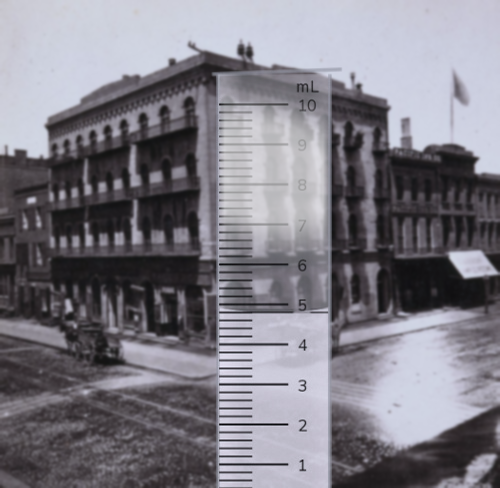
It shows **4.8** mL
